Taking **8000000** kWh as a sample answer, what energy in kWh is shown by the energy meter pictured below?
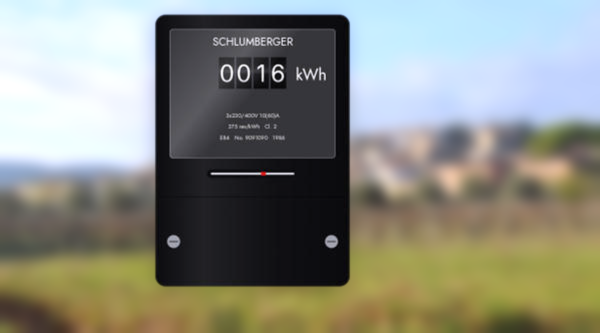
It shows **16** kWh
